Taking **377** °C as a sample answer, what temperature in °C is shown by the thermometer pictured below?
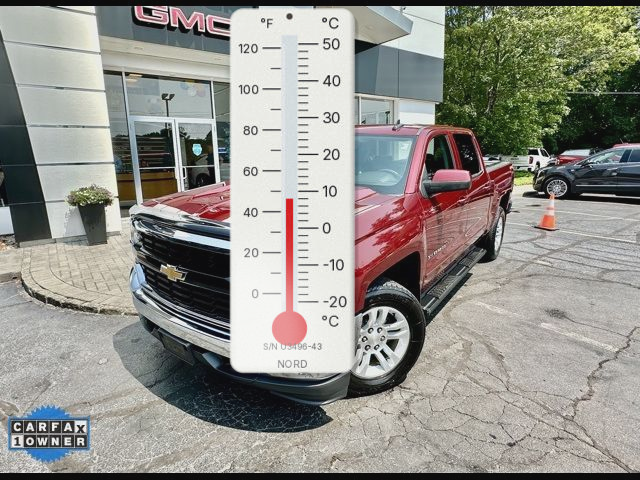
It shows **8** °C
